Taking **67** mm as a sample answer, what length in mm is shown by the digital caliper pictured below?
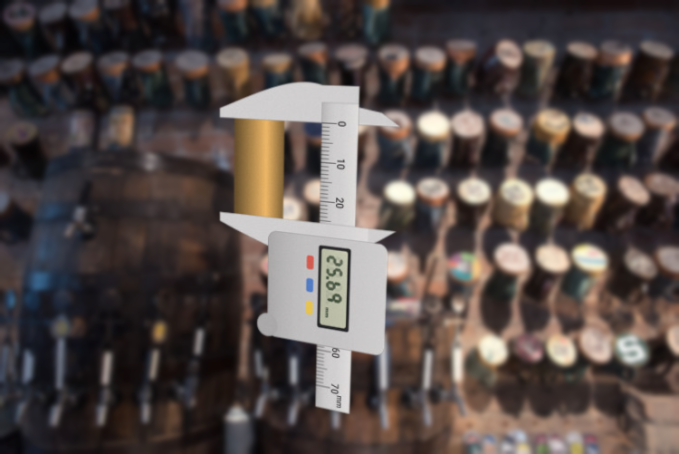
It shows **25.69** mm
